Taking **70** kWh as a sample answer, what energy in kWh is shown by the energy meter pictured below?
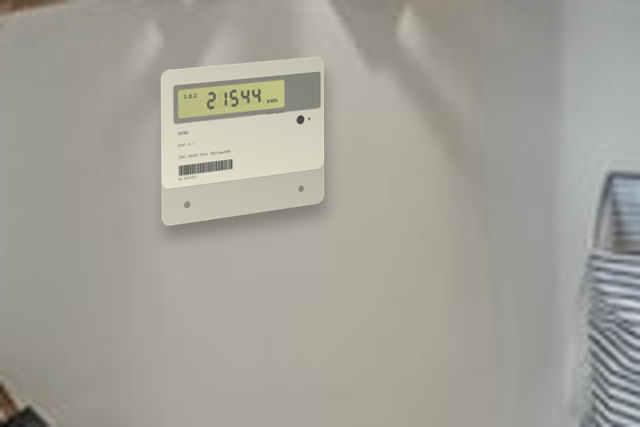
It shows **21544** kWh
